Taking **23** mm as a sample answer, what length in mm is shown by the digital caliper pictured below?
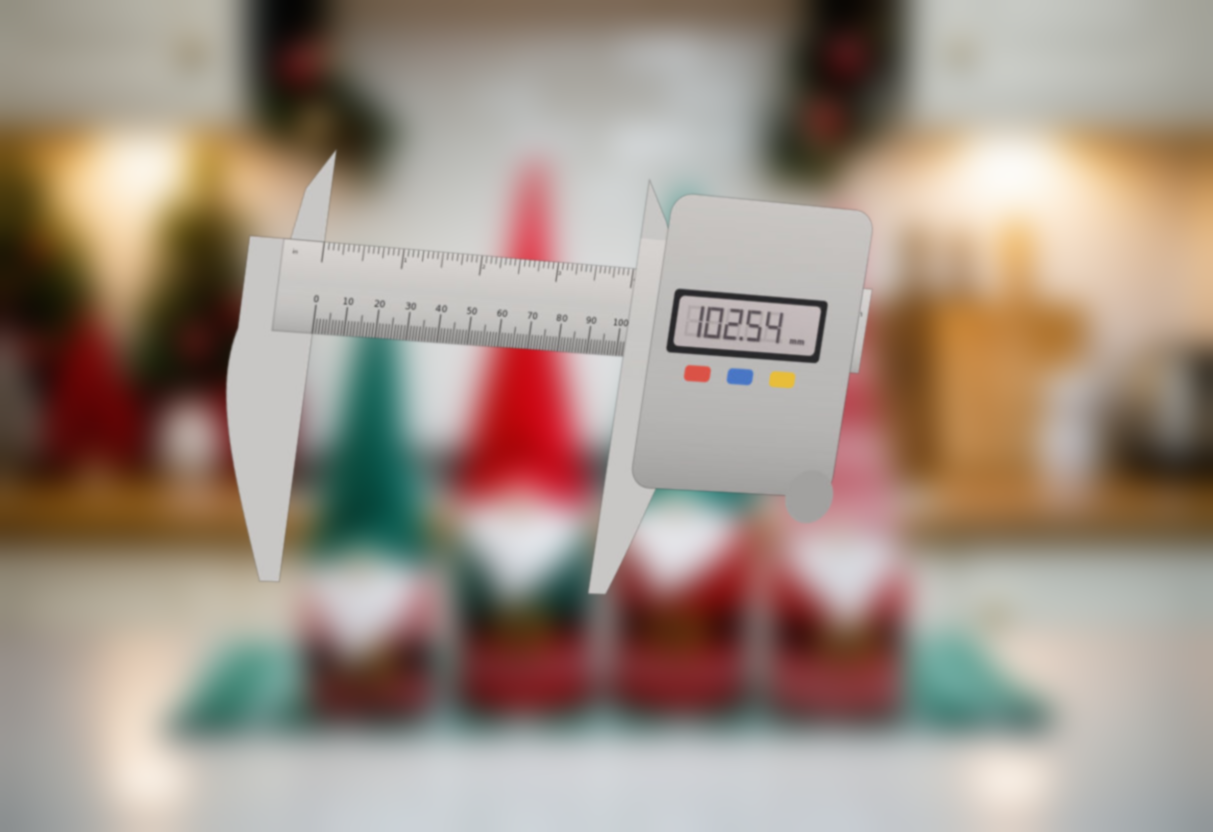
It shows **102.54** mm
